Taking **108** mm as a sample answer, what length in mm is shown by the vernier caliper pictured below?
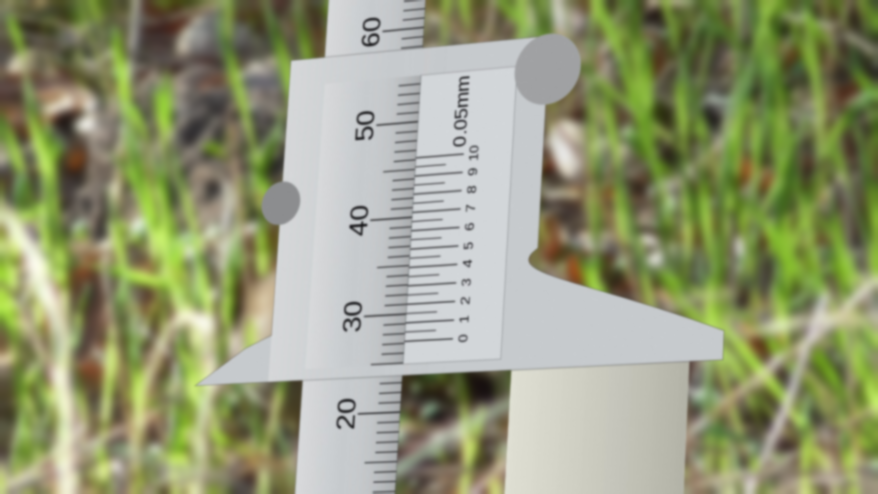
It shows **27.2** mm
